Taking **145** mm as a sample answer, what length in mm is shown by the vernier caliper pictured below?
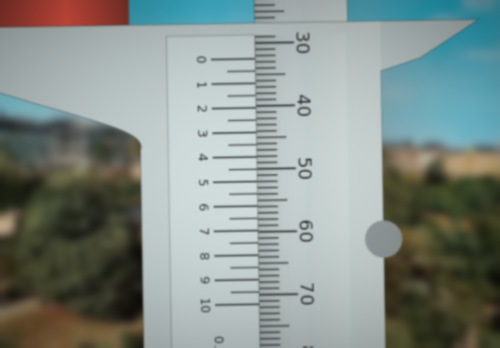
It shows **32.5** mm
